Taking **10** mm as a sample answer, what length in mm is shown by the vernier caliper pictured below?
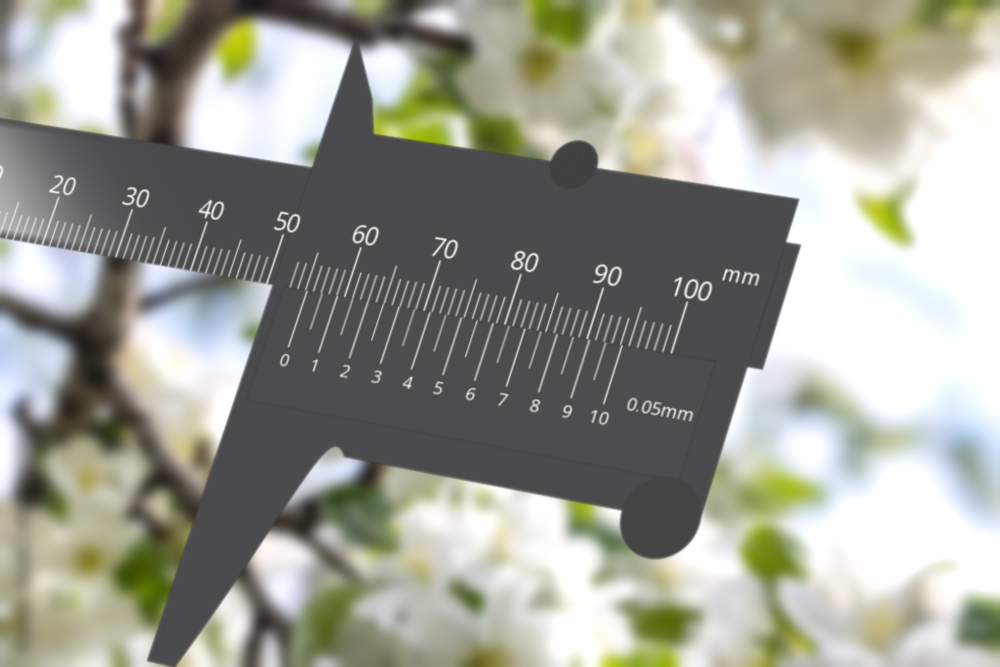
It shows **55.2** mm
